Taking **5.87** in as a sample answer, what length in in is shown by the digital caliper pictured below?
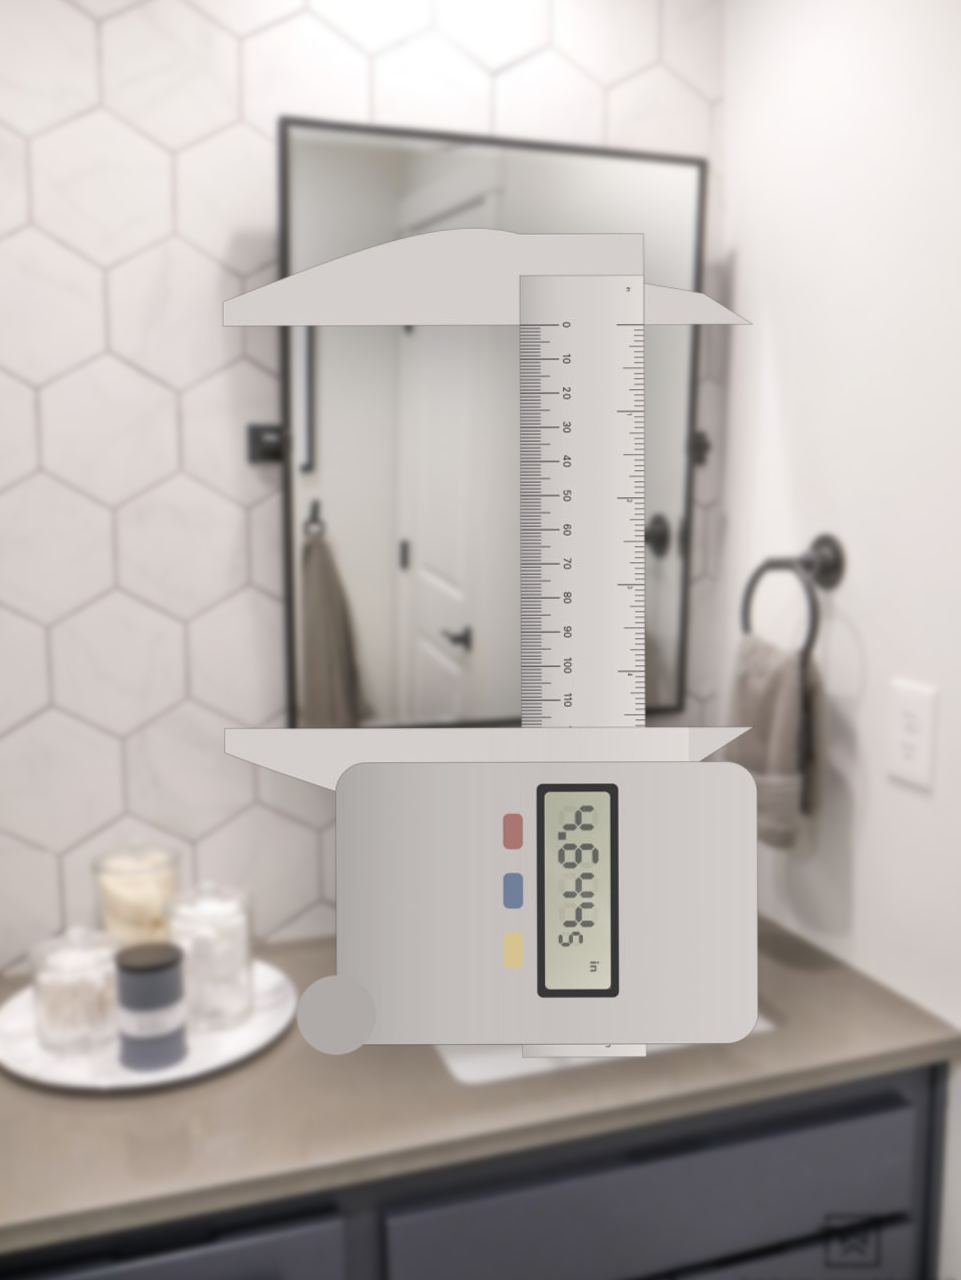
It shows **4.6445** in
